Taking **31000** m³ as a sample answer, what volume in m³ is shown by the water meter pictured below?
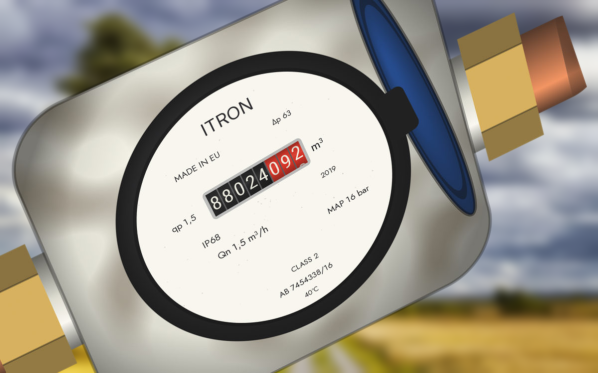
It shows **88024.092** m³
